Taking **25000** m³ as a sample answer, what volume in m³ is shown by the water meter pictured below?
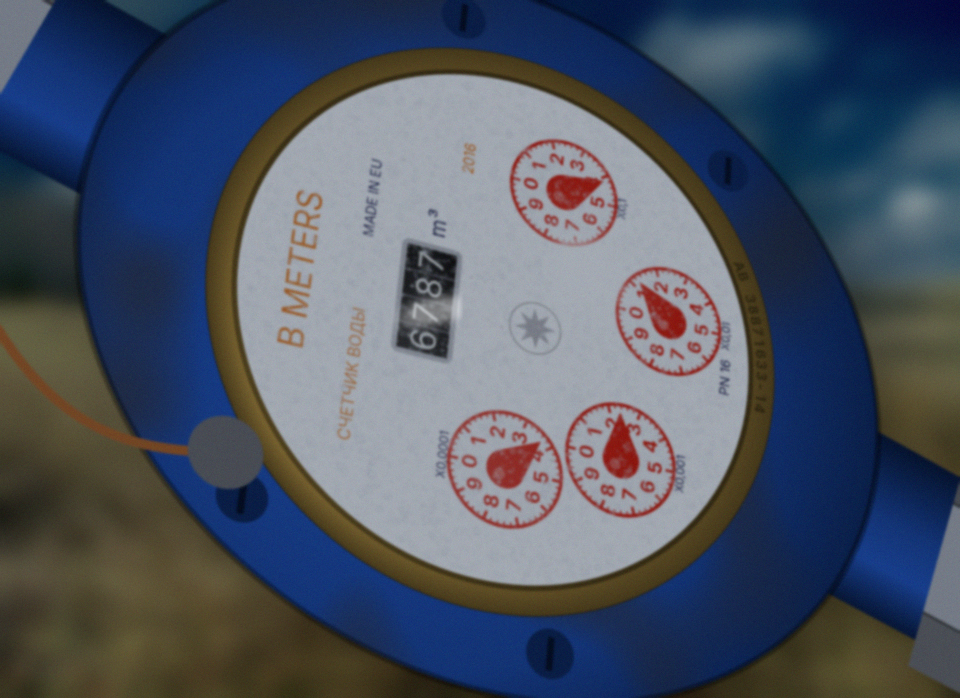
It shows **6787.4123** m³
